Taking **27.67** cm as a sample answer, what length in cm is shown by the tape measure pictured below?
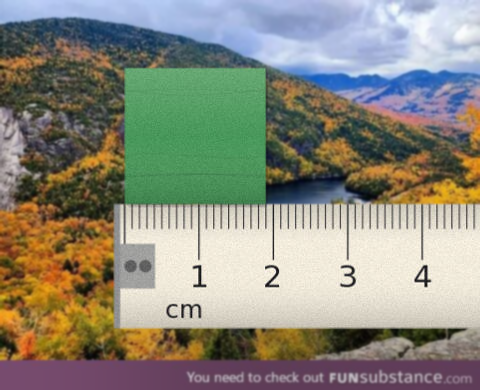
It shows **1.9** cm
